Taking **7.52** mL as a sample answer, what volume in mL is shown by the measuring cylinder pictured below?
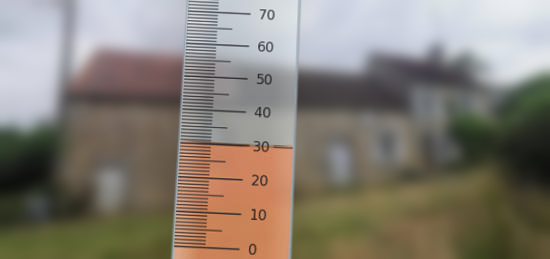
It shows **30** mL
